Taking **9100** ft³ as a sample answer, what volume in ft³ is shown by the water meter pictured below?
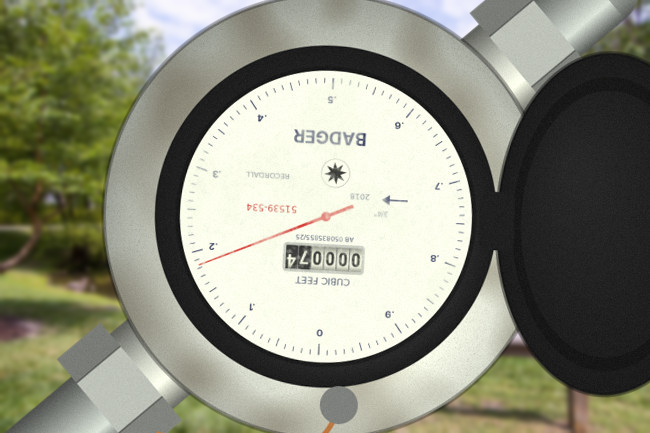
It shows **74.18** ft³
